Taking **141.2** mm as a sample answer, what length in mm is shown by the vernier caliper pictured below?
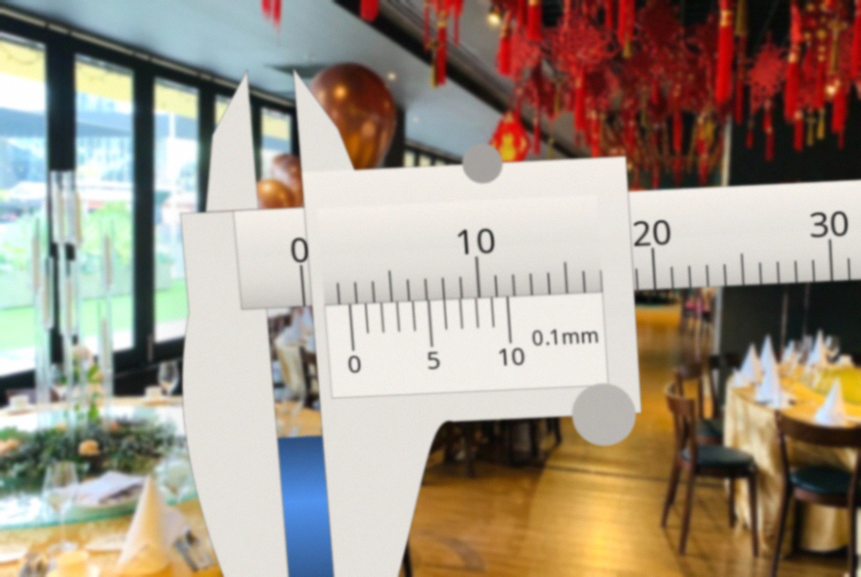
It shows **2.6** mm
